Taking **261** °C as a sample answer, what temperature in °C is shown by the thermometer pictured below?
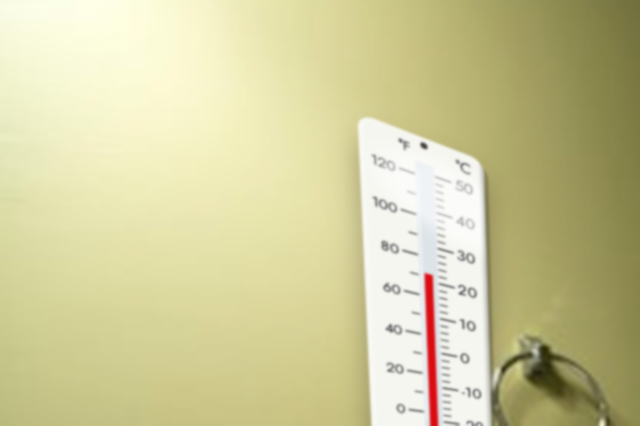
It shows **22** °C
